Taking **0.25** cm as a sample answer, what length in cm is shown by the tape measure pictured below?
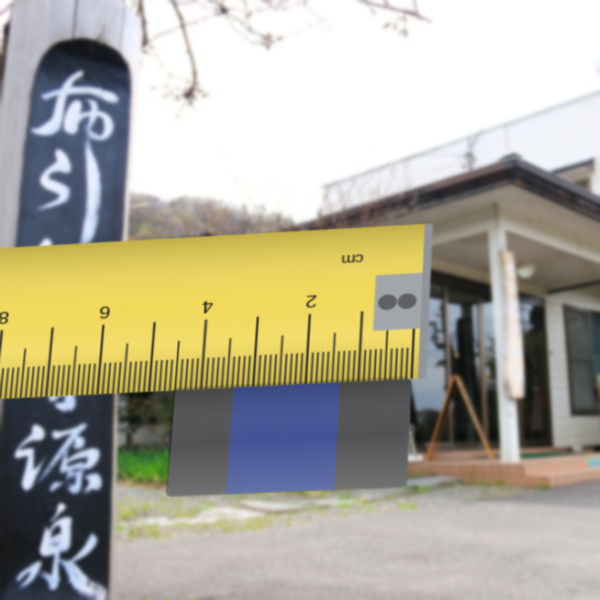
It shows **4.5** cm
